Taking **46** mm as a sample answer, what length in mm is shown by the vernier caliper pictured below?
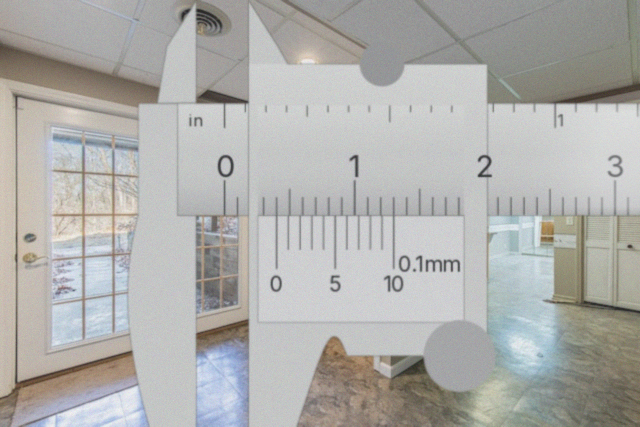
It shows **4.0** mm
